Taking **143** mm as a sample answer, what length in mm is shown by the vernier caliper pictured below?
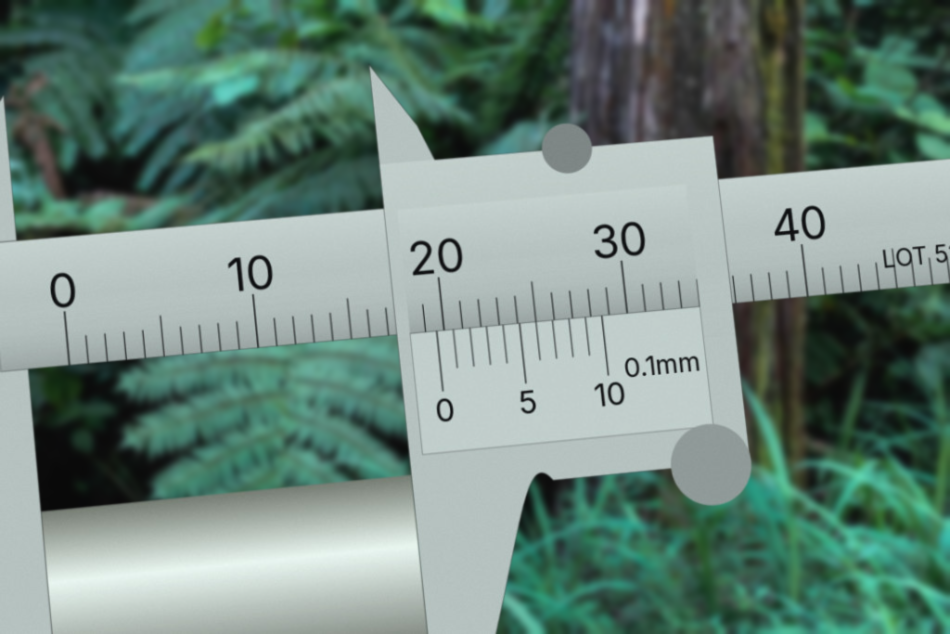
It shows **19.6** mm
